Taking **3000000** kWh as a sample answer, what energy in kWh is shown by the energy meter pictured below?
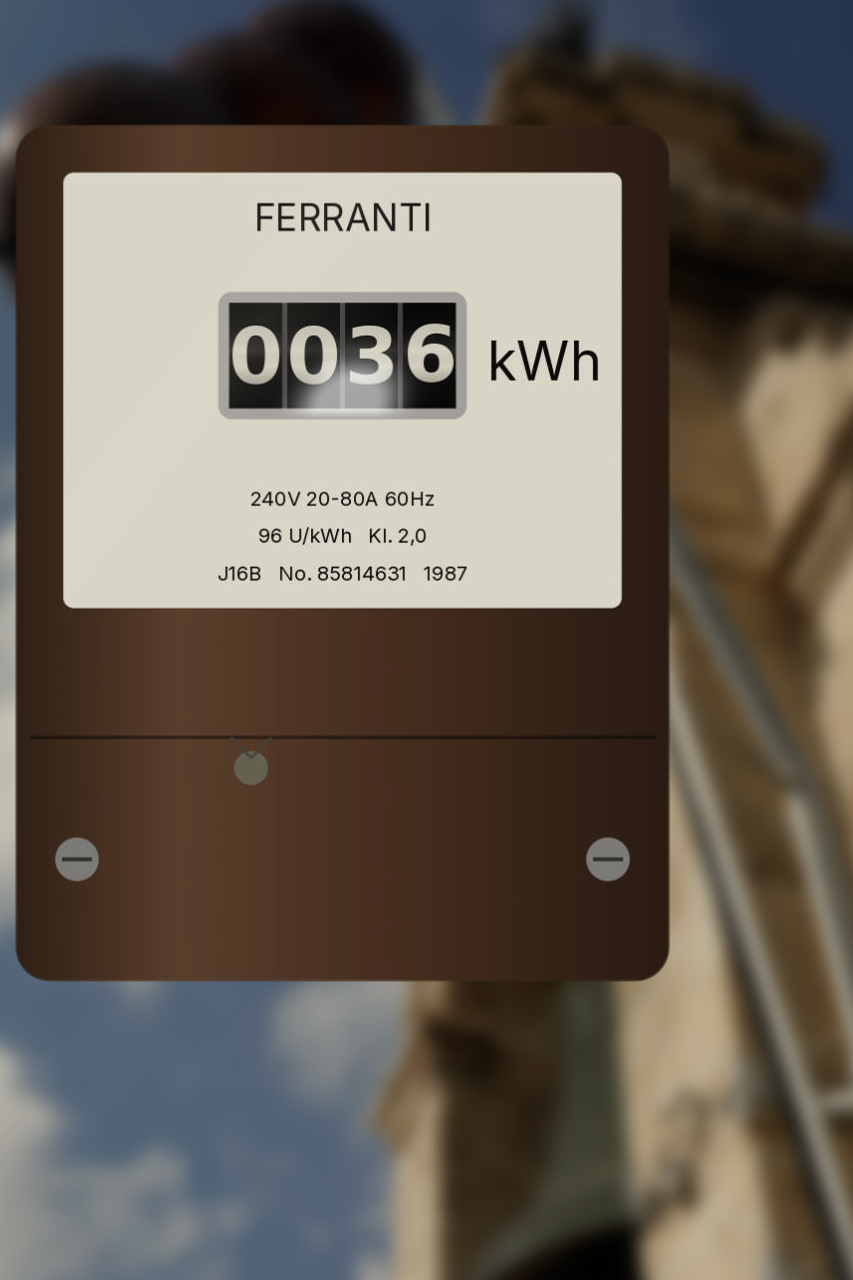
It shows **36** kWh
